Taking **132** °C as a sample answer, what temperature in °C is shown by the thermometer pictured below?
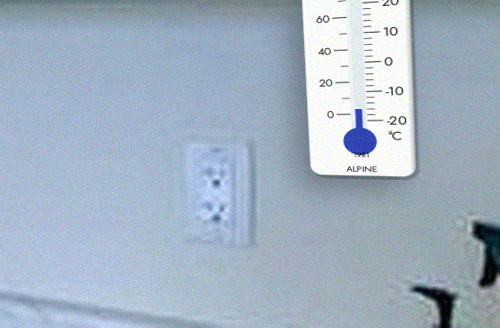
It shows **-16** °C
